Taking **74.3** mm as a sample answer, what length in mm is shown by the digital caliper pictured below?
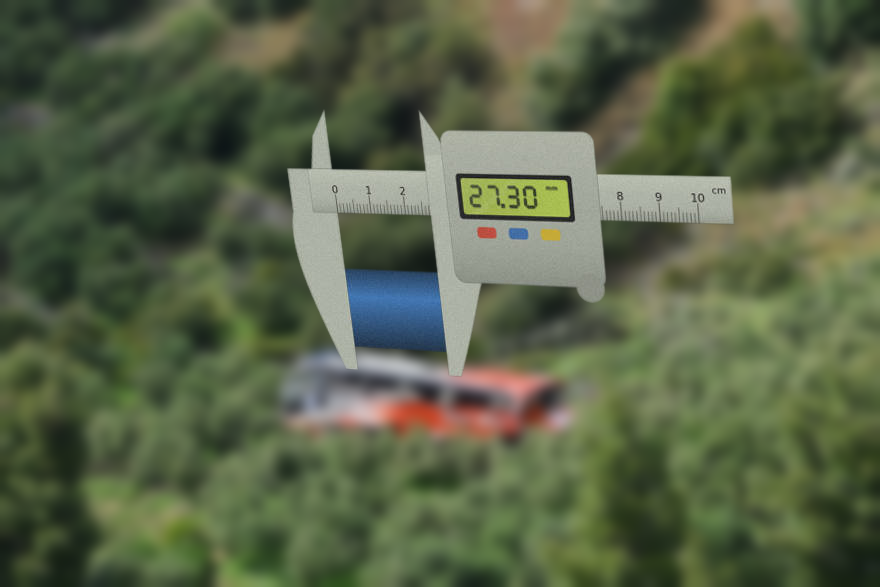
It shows **27.30** mm
